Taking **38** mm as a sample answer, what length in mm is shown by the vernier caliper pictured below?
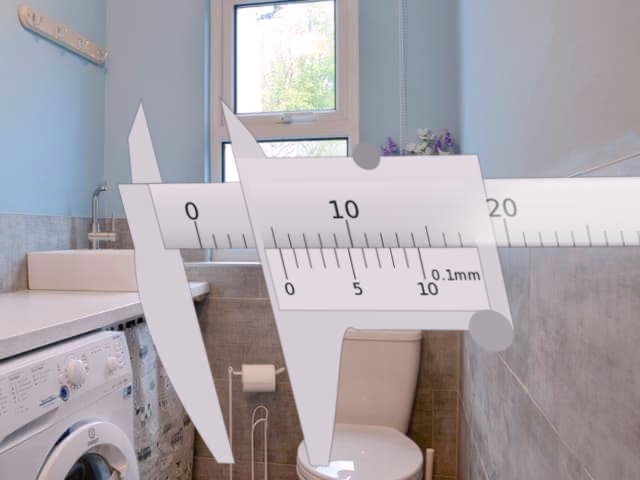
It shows **5.2** mm
